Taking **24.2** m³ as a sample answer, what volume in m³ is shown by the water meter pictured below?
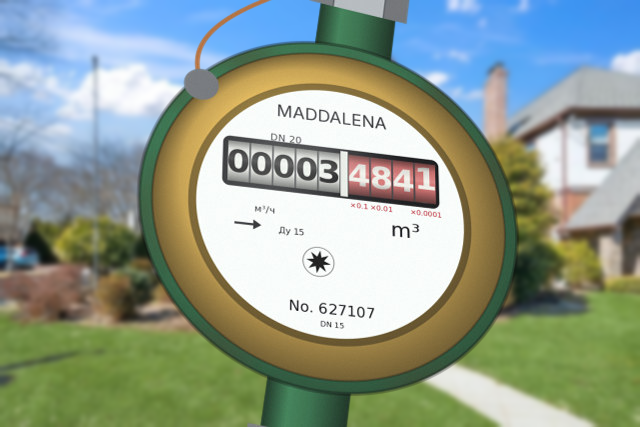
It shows **3.4841** m³
